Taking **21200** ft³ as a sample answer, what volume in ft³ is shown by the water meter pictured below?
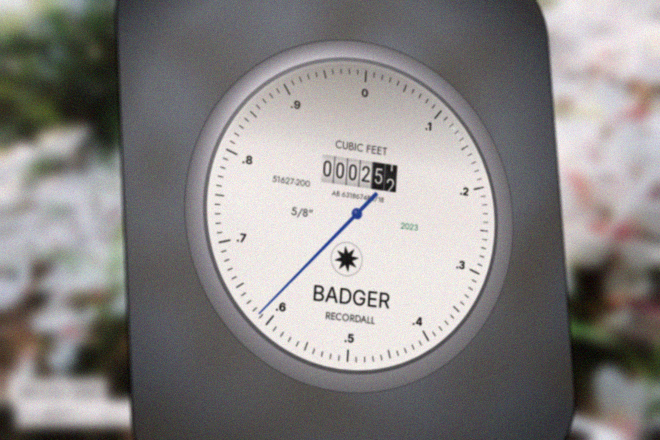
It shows **251.61** ft³
